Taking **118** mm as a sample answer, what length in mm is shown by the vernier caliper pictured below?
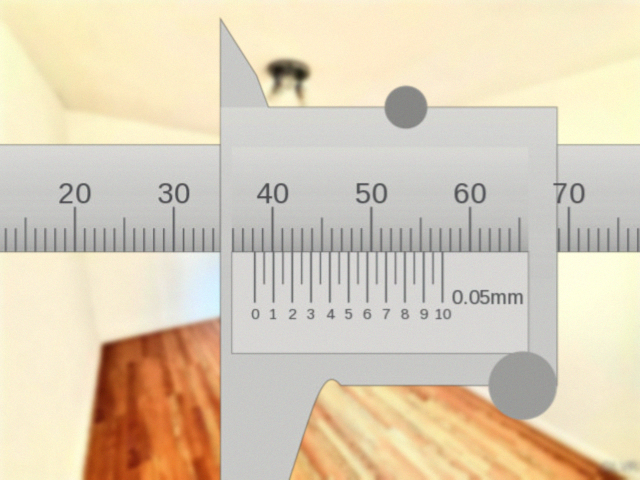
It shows **38.2** mm
